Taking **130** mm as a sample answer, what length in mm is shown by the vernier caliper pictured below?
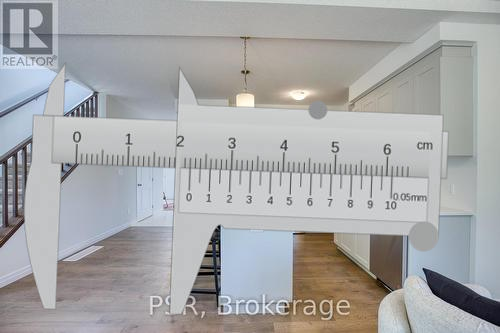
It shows **22.0** mm
